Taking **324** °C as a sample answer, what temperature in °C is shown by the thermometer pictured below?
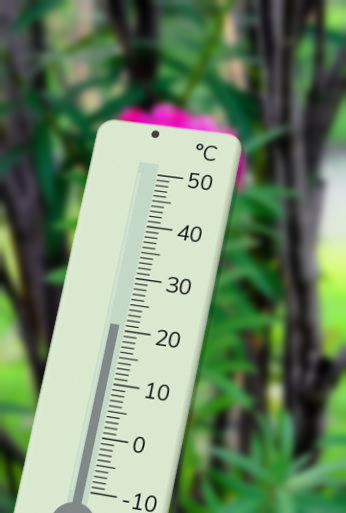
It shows **21** °C
